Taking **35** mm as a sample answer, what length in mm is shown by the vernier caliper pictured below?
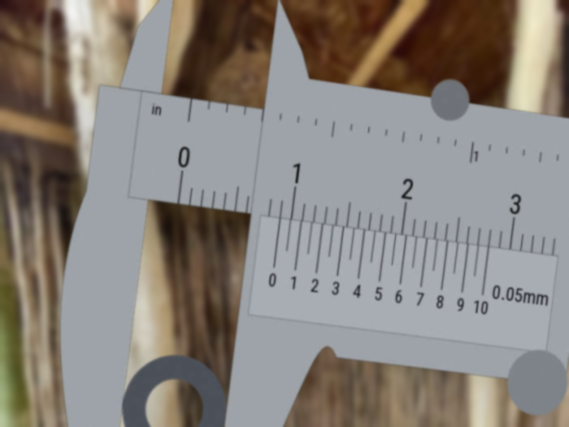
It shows **9.0** mm
